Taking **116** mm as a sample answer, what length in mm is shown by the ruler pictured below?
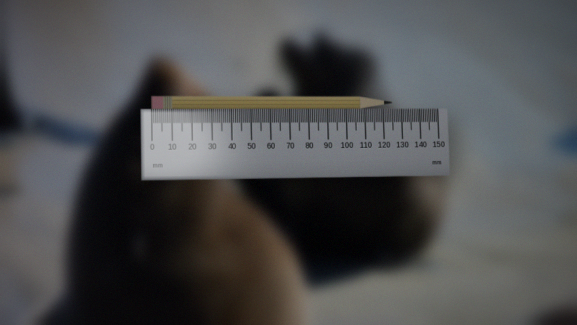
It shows **125** mm
